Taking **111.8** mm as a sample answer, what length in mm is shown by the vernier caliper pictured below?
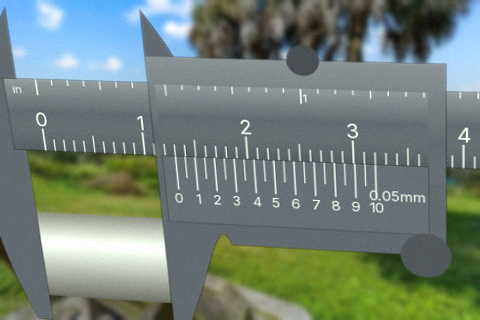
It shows **13.0** mm
